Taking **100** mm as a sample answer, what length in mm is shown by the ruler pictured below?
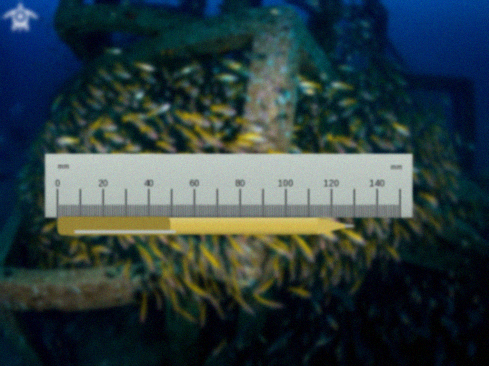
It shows **130** mm
